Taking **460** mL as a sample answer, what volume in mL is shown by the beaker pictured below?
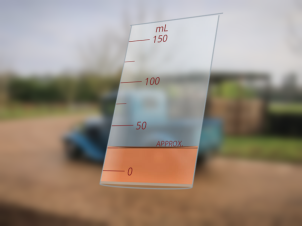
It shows **25** mL
